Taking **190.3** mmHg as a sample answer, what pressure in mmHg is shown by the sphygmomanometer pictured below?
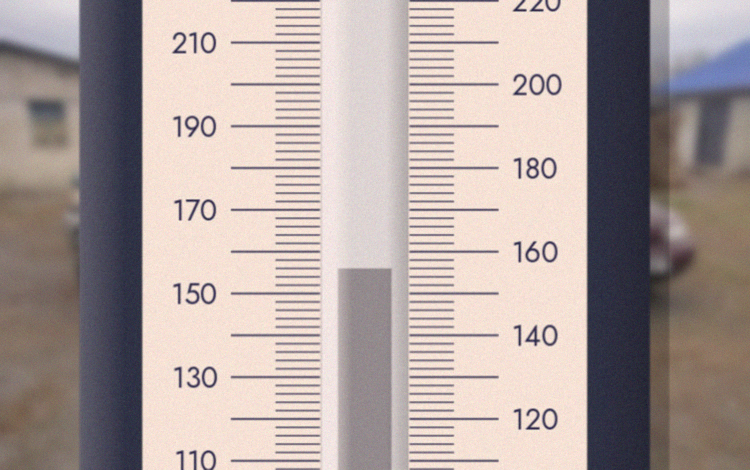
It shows **156** mmHg
